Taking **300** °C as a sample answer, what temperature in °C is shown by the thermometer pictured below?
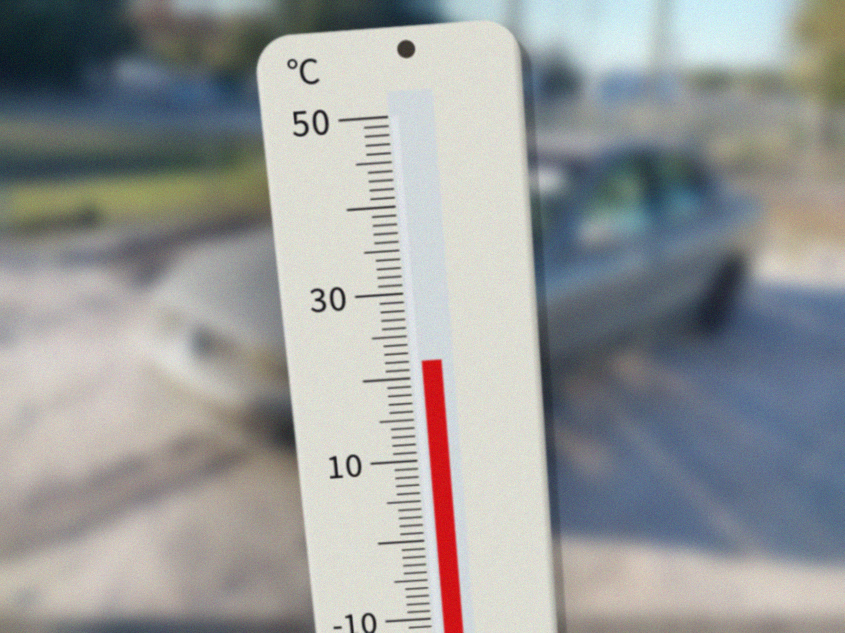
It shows **22** °C
